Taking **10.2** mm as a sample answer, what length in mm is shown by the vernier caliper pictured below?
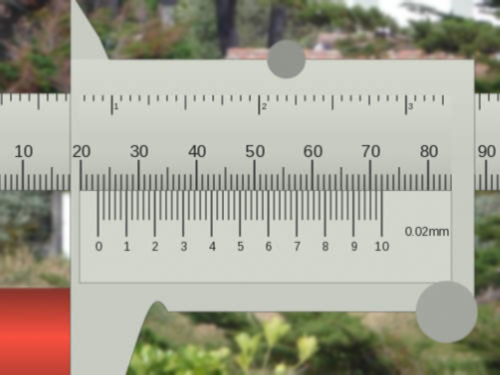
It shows **23.0** mm
